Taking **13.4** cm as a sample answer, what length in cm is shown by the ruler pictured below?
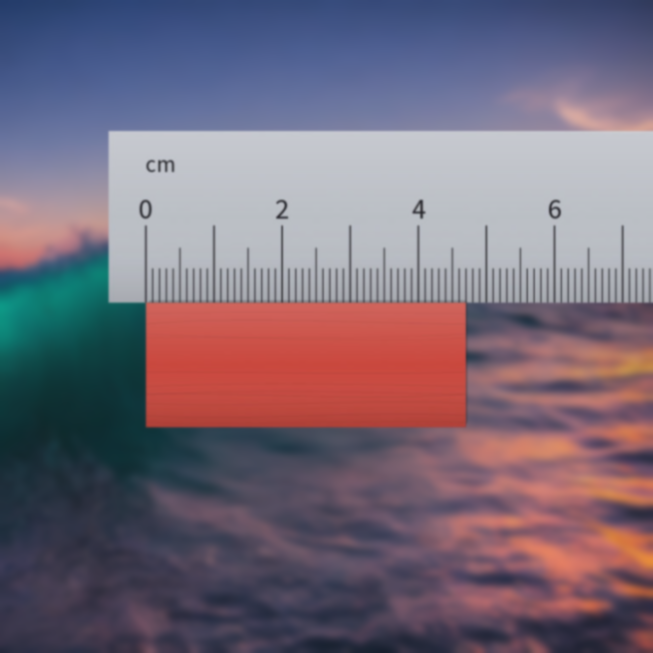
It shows **4.7** cm
